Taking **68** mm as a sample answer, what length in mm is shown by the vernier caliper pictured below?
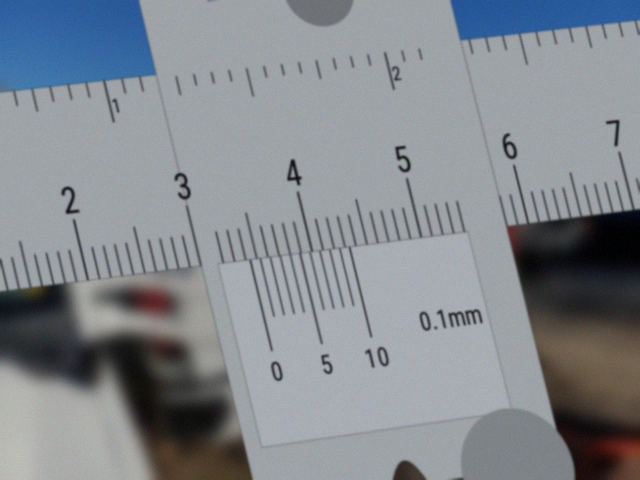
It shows **34.4** mm
